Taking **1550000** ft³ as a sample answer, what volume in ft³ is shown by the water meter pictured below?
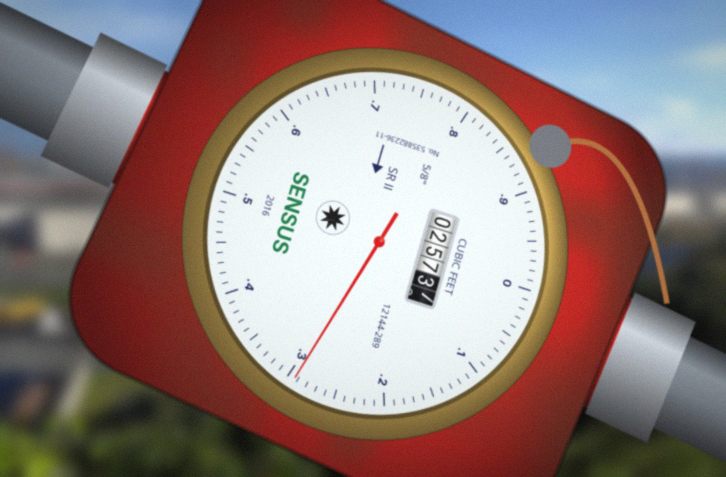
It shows **25737.29** ft³
